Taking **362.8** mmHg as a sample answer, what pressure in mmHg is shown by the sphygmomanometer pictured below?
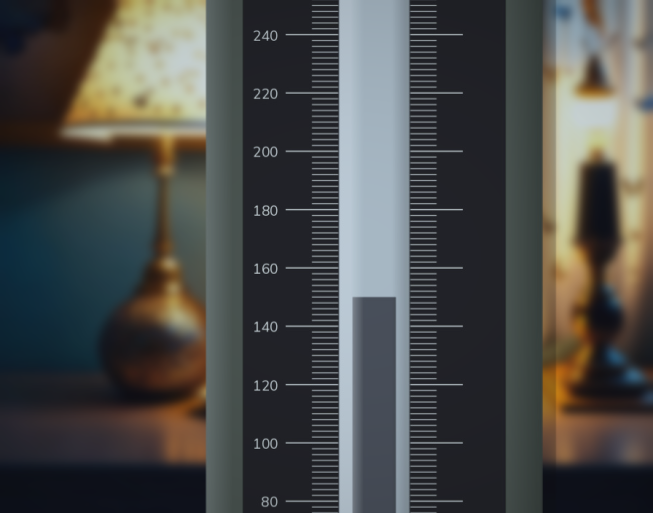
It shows **150** mmHg
